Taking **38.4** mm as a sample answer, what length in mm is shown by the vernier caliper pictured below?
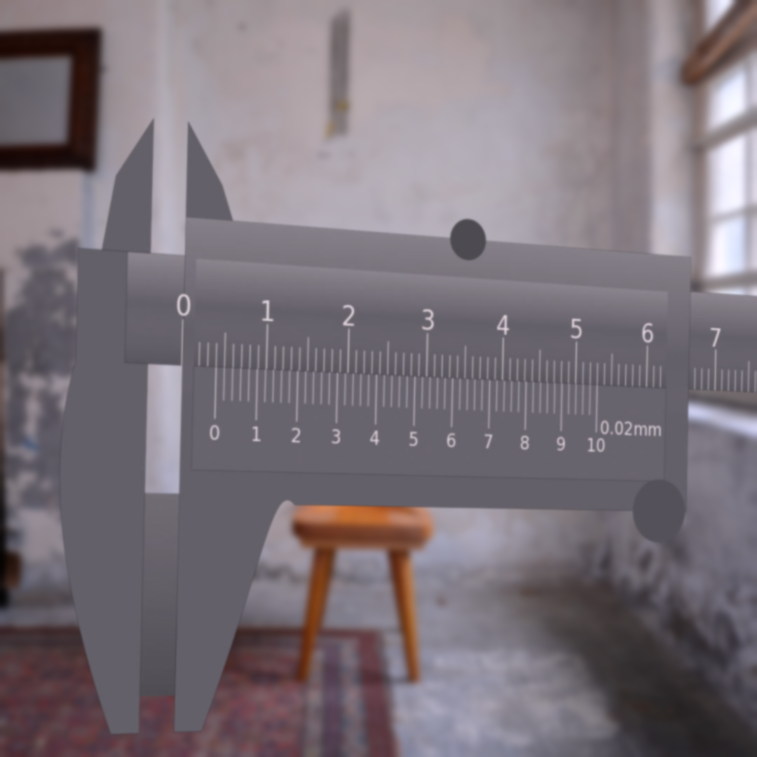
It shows **4.0** mm
